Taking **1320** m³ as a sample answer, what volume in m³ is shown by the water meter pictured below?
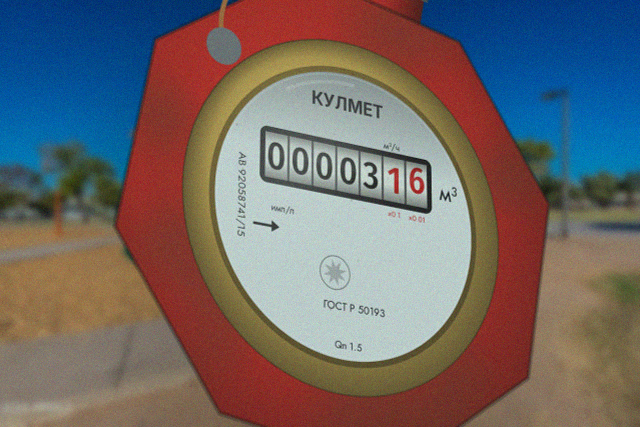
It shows **3.16** m³
